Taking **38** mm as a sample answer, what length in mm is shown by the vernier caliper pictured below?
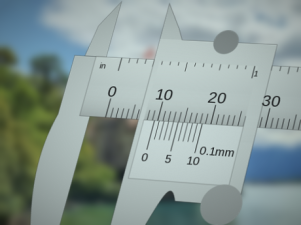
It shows **9.4** mm
